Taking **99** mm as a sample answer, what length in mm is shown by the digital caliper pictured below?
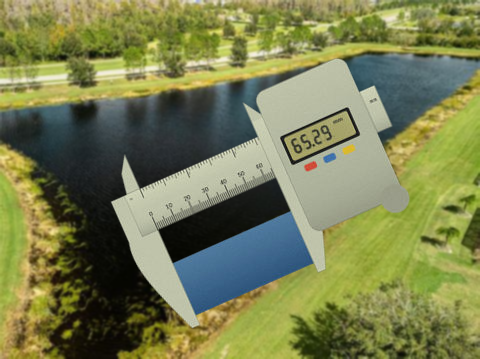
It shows **65.29** mm
